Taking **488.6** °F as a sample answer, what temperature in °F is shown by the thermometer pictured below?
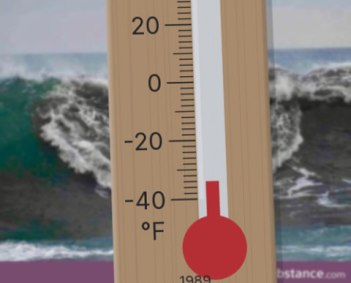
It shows **-34** °F
